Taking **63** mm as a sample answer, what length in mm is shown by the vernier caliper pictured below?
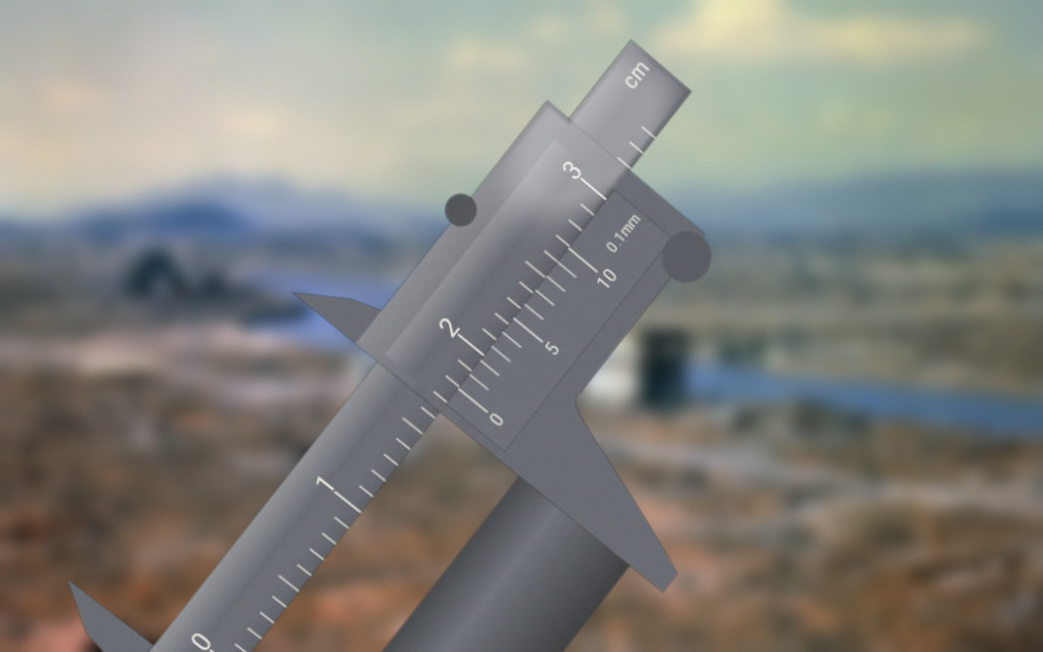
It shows **17.9** mm
